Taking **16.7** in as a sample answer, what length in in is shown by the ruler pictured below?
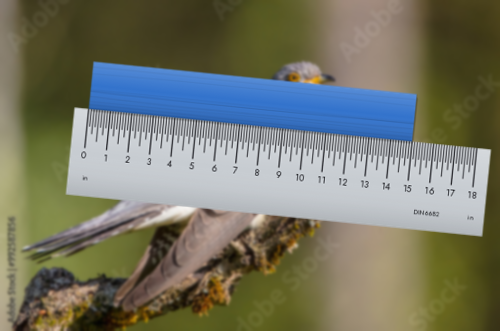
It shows **15** in
